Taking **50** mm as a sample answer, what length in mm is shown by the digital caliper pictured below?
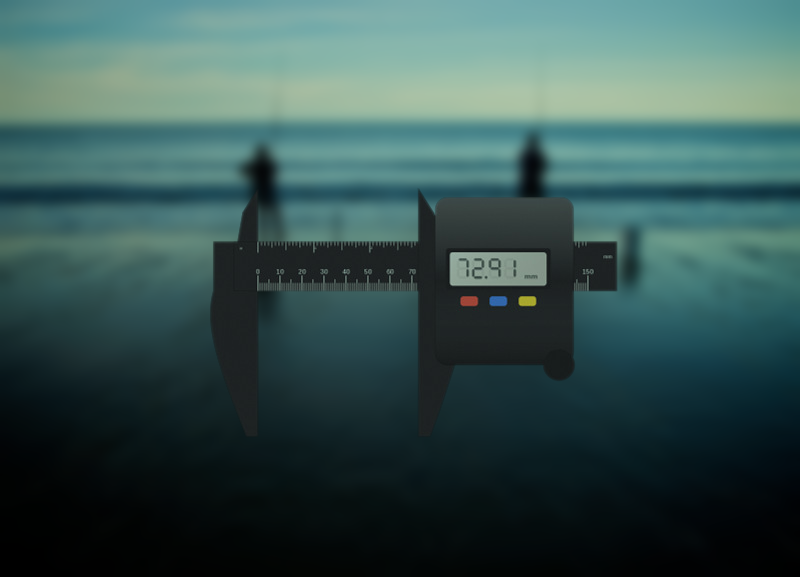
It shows **72.91** mm
